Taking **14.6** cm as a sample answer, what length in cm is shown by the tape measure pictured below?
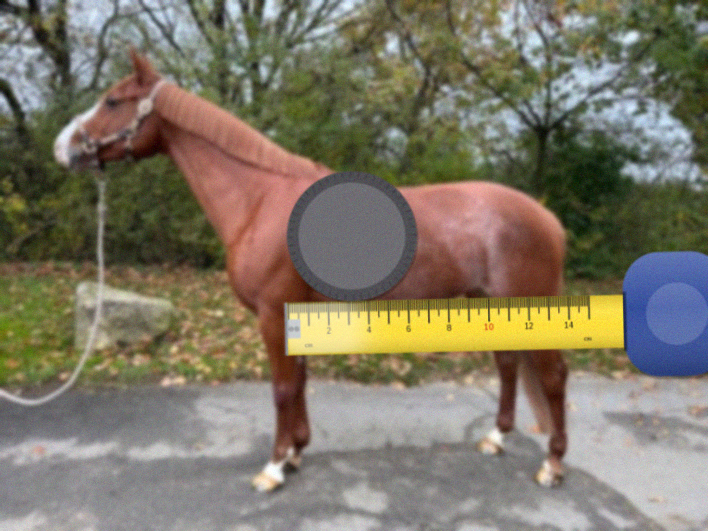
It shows **6.5** cm
